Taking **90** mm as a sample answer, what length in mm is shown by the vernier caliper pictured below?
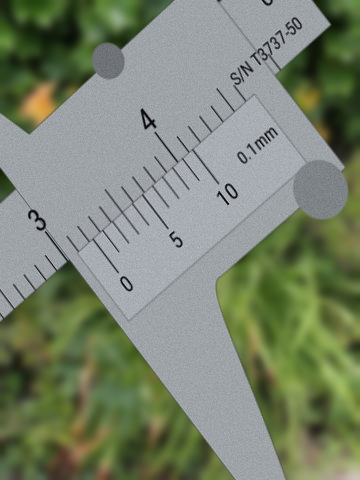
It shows **32.3** mm
